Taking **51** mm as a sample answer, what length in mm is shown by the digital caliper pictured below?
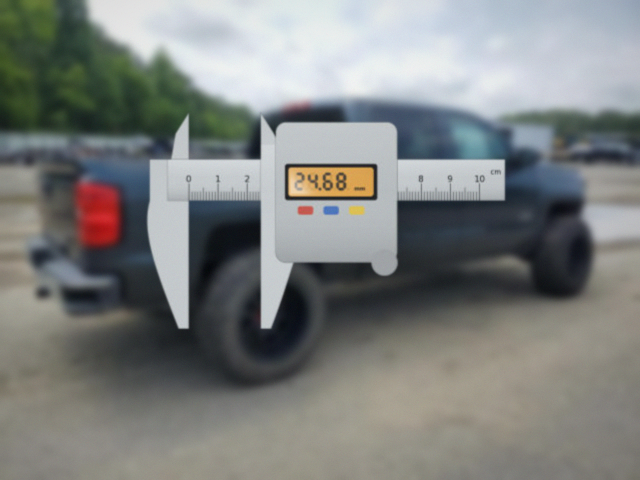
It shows **24.68** mm
